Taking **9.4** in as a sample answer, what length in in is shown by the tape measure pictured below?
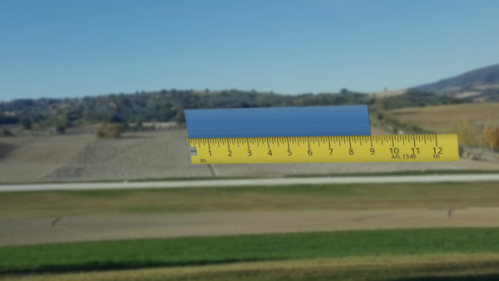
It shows **9** in
